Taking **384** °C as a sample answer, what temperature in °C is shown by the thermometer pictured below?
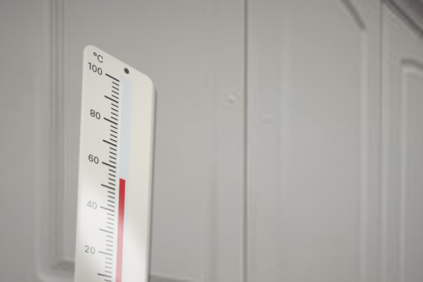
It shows **56** °C
